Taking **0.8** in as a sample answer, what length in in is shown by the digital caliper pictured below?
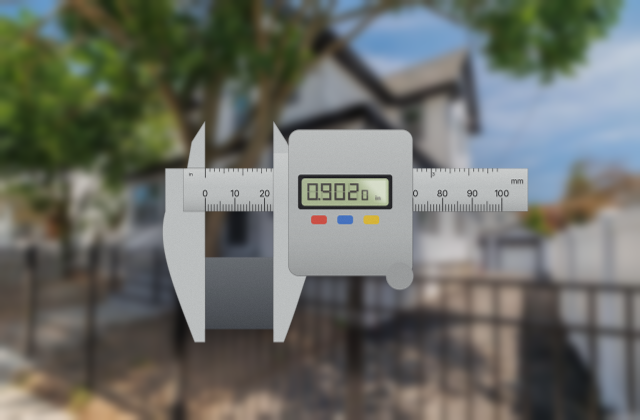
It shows **0.9020** in
